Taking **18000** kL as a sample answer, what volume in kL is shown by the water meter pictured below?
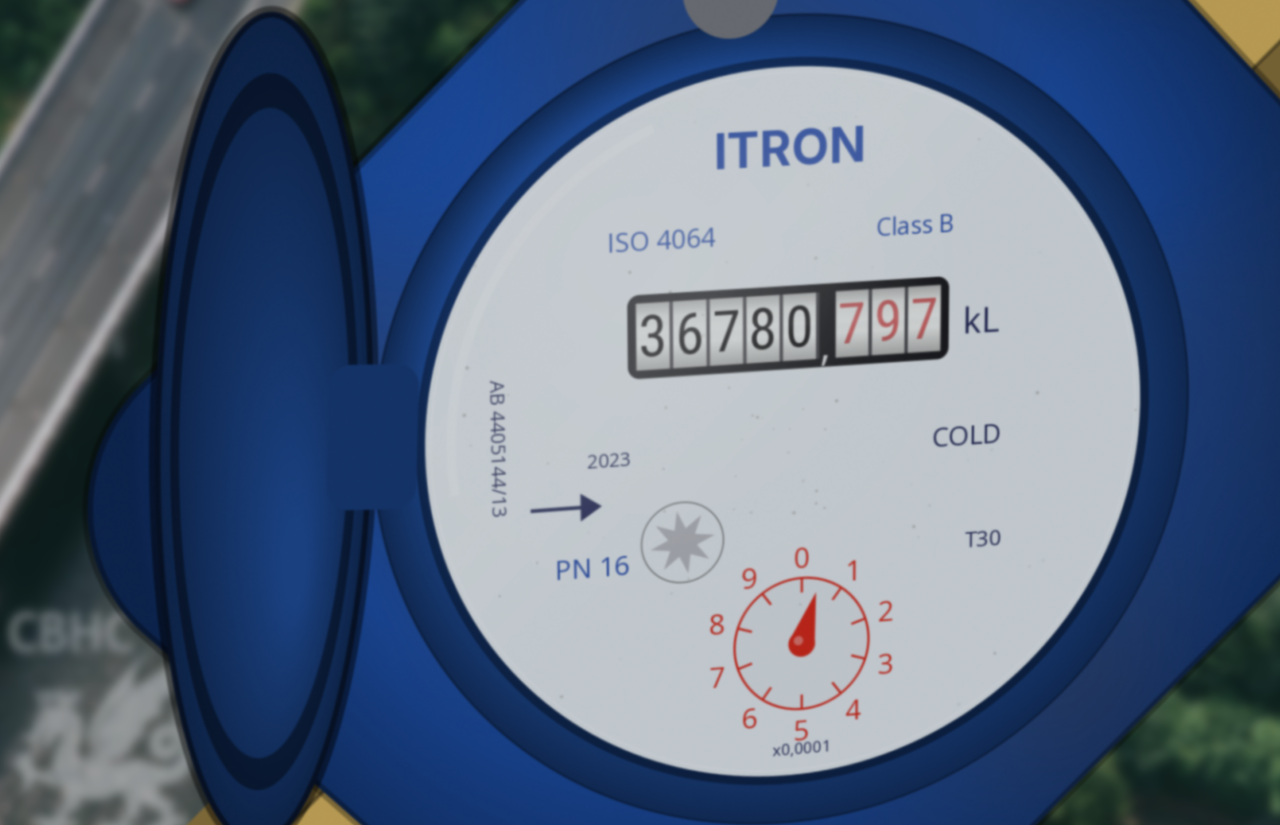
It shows **36780.7970** kL
